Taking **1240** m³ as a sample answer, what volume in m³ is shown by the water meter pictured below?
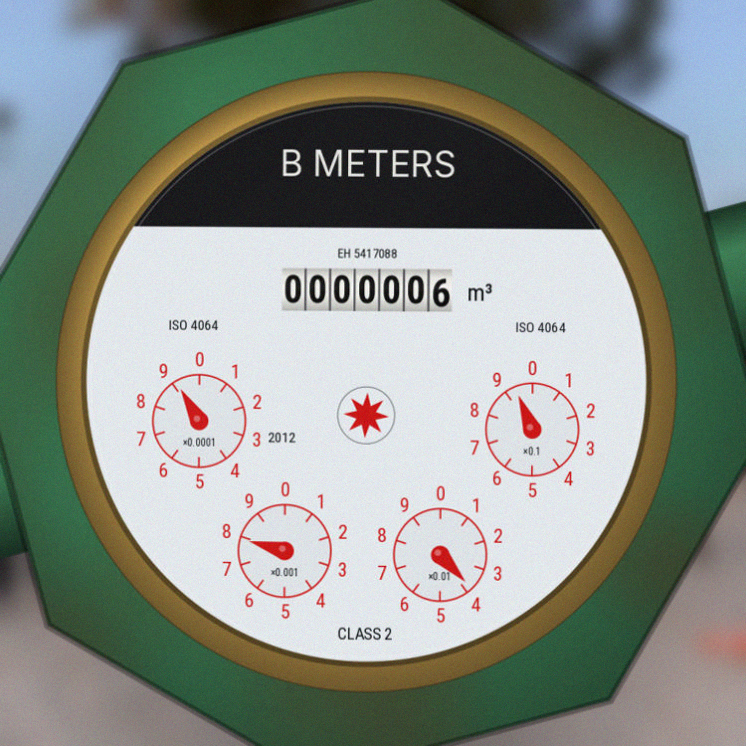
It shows **5.9379** m³
